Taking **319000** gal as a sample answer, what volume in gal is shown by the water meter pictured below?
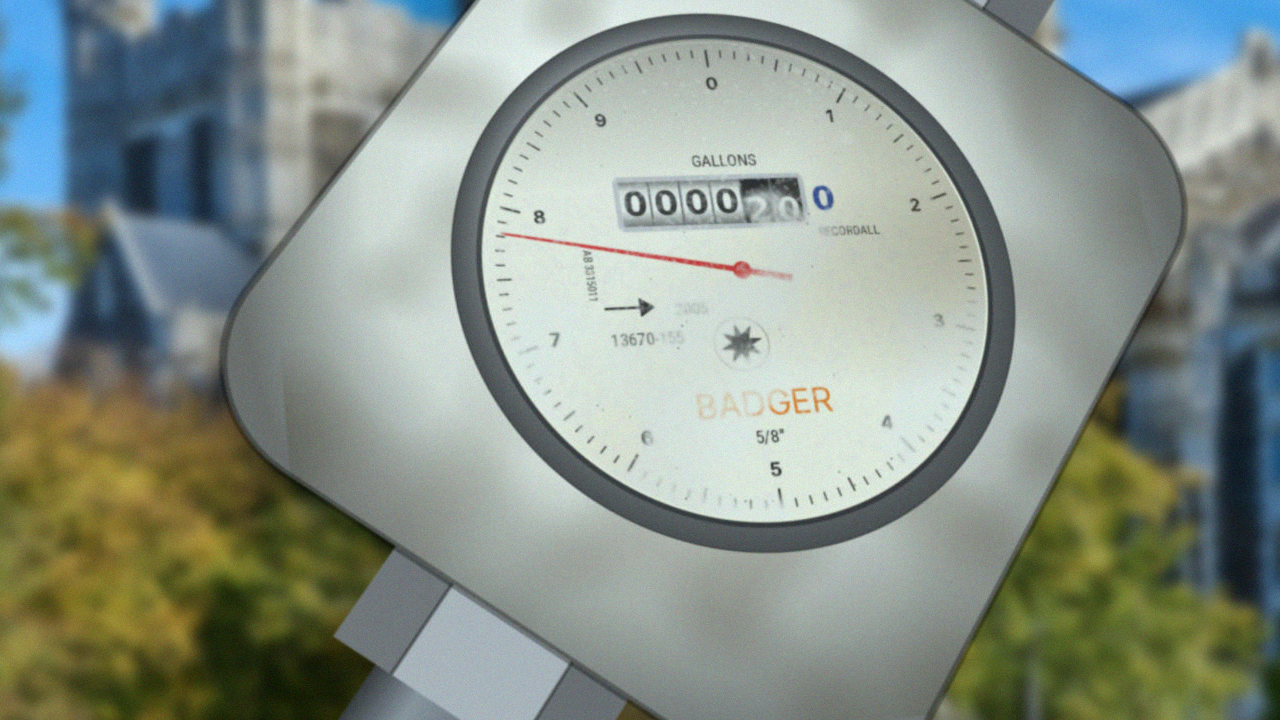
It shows **197.8** gal
